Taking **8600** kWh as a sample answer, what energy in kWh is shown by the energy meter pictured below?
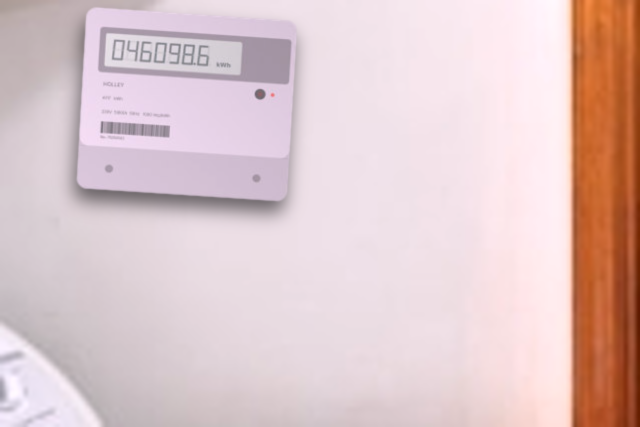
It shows **46098.6** kWh
